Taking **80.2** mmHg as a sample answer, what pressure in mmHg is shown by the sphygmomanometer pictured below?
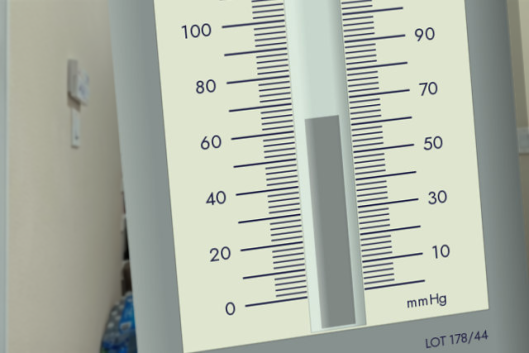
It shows **64** mmHg
